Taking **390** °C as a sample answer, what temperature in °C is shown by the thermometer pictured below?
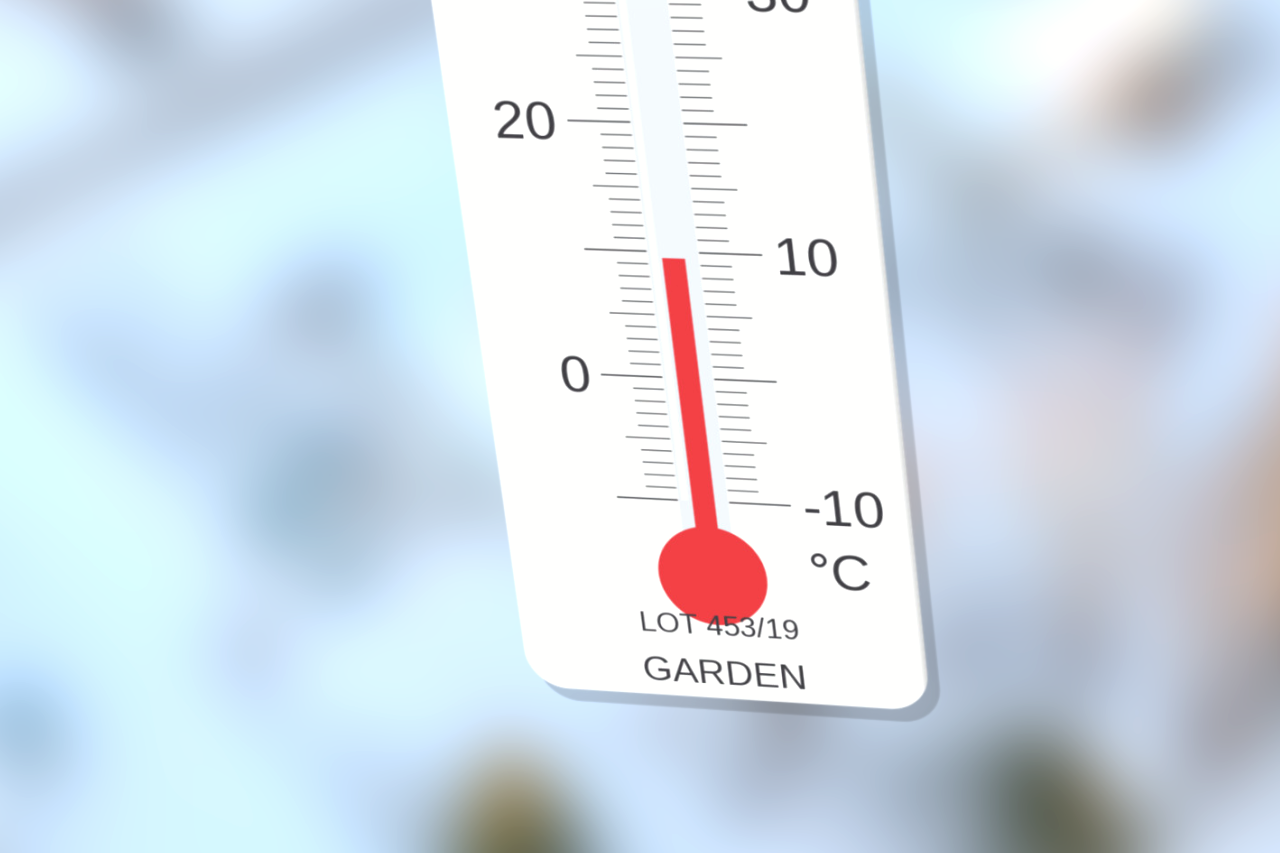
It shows **9.5** °C
